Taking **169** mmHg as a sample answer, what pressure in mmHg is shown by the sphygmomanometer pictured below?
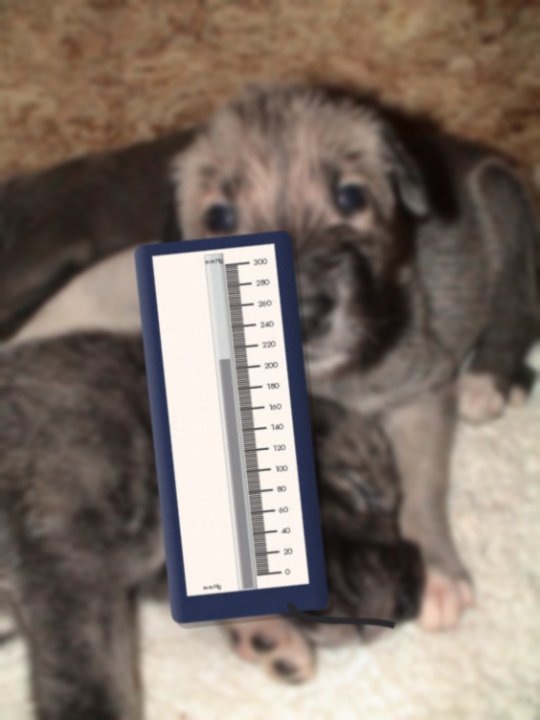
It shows **210** mmHg
